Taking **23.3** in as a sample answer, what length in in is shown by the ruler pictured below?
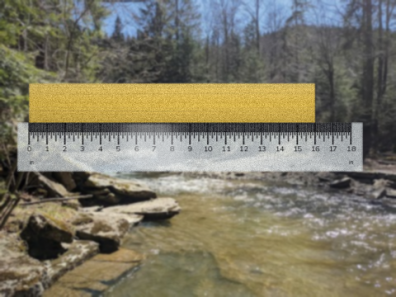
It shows **16** in
